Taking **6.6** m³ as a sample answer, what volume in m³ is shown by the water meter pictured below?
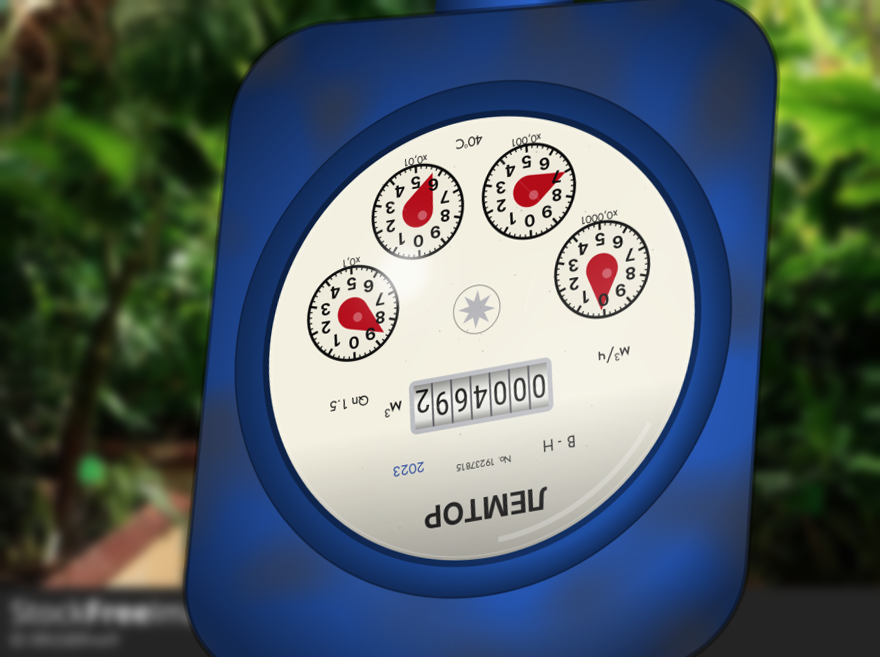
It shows **4691.8570** m³
